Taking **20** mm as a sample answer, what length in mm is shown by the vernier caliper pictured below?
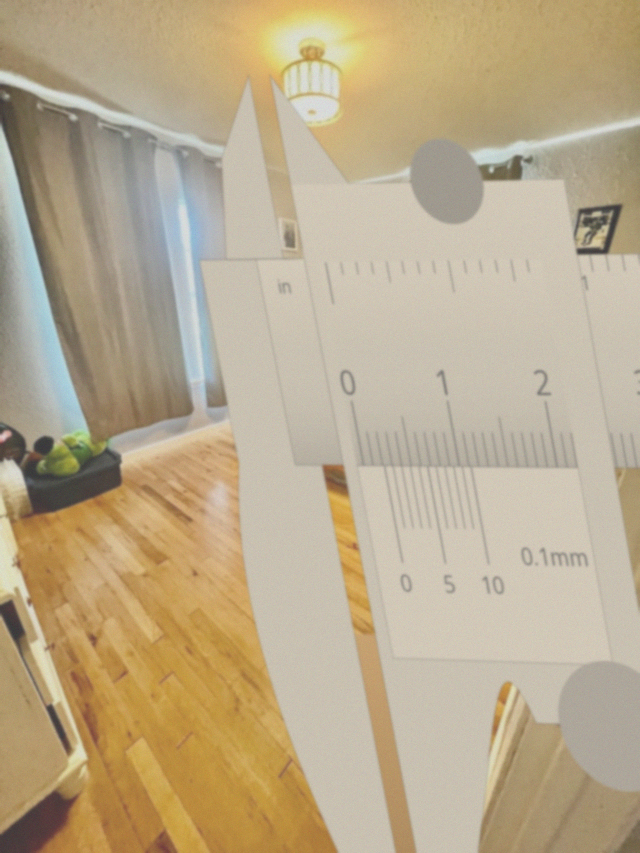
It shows **2.2** mm
